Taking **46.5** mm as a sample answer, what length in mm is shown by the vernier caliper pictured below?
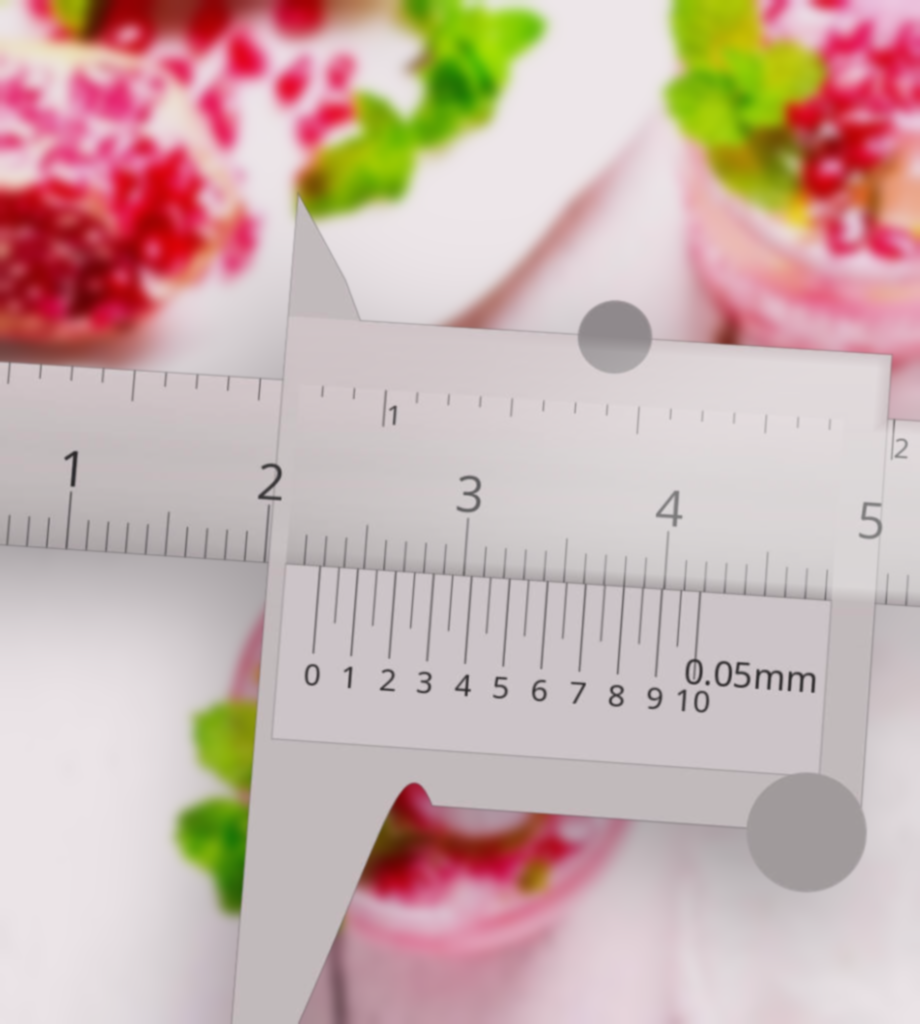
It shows **22.8** mm
